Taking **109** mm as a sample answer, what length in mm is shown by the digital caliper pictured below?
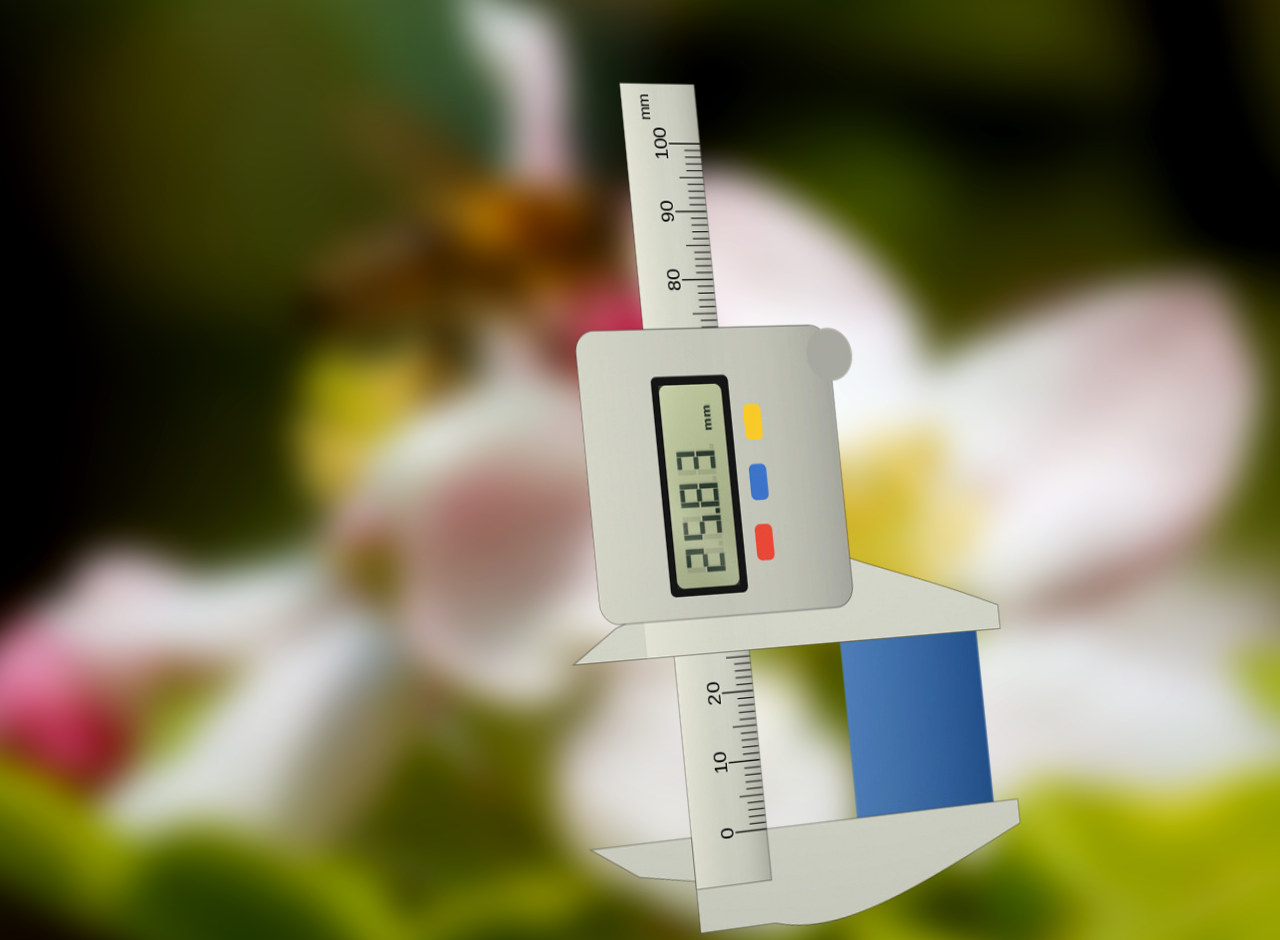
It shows **25.83** mm
